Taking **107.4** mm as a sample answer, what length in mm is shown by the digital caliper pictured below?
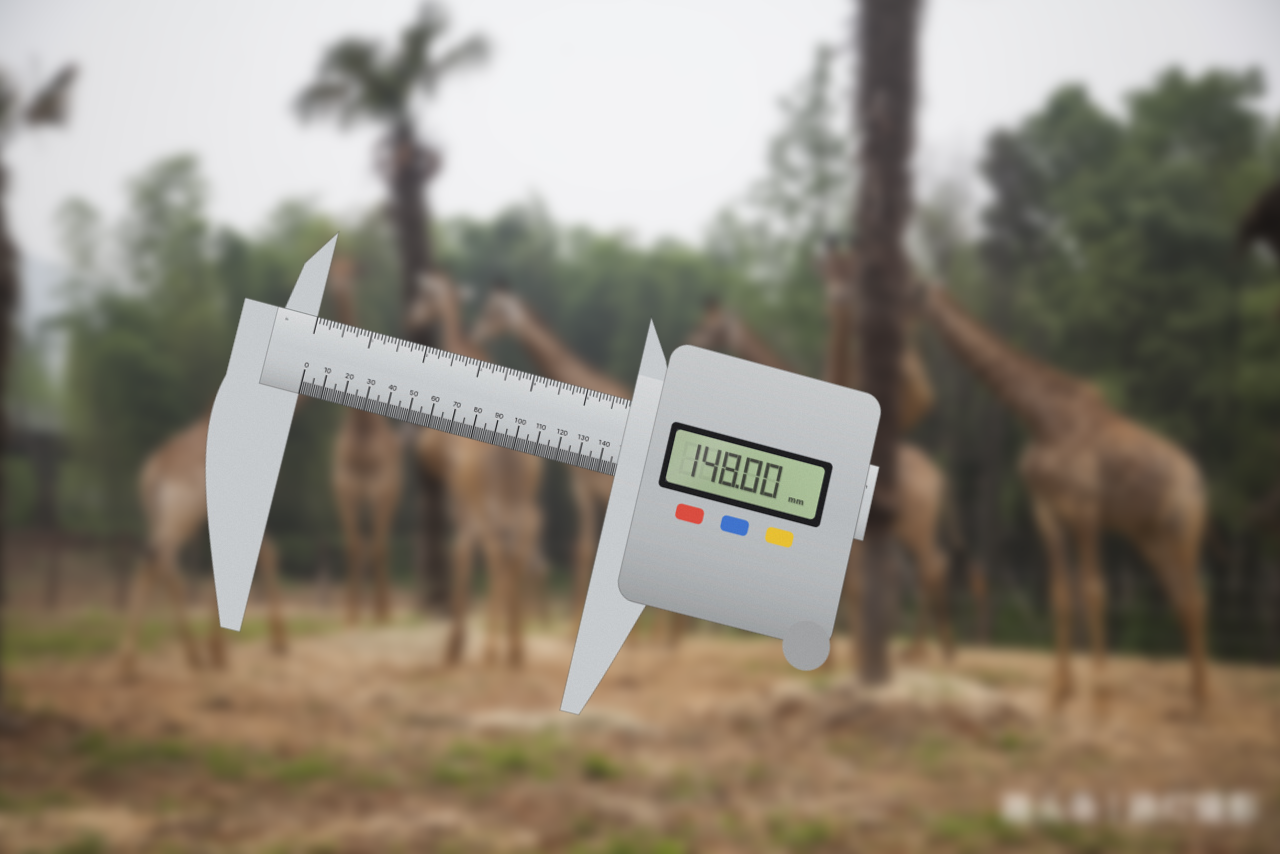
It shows **148.00** mm
